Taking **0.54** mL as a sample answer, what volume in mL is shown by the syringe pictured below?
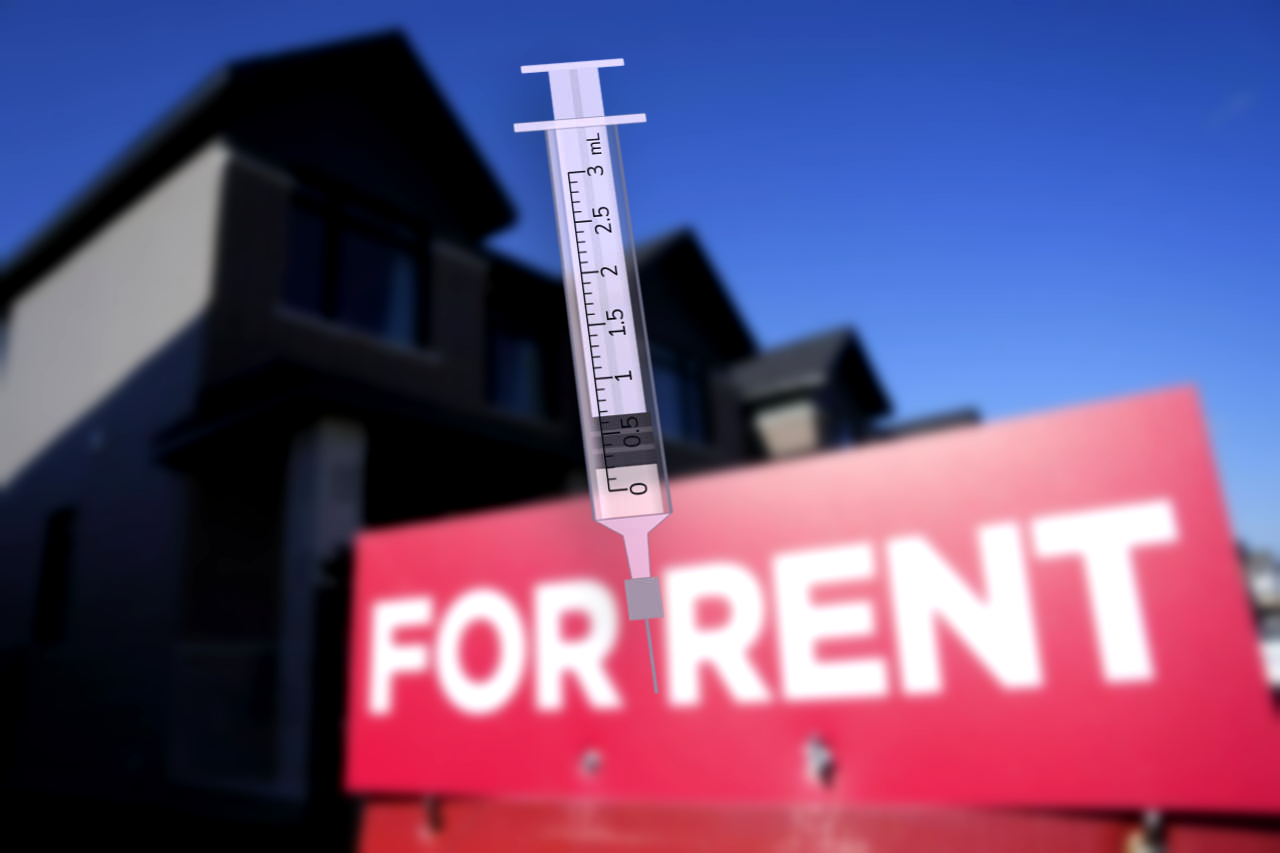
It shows **0.2** mL
